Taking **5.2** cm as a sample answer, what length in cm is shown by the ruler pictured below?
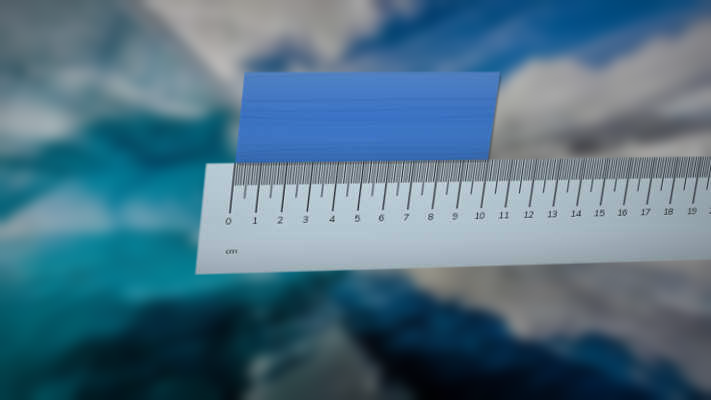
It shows **10** cm
